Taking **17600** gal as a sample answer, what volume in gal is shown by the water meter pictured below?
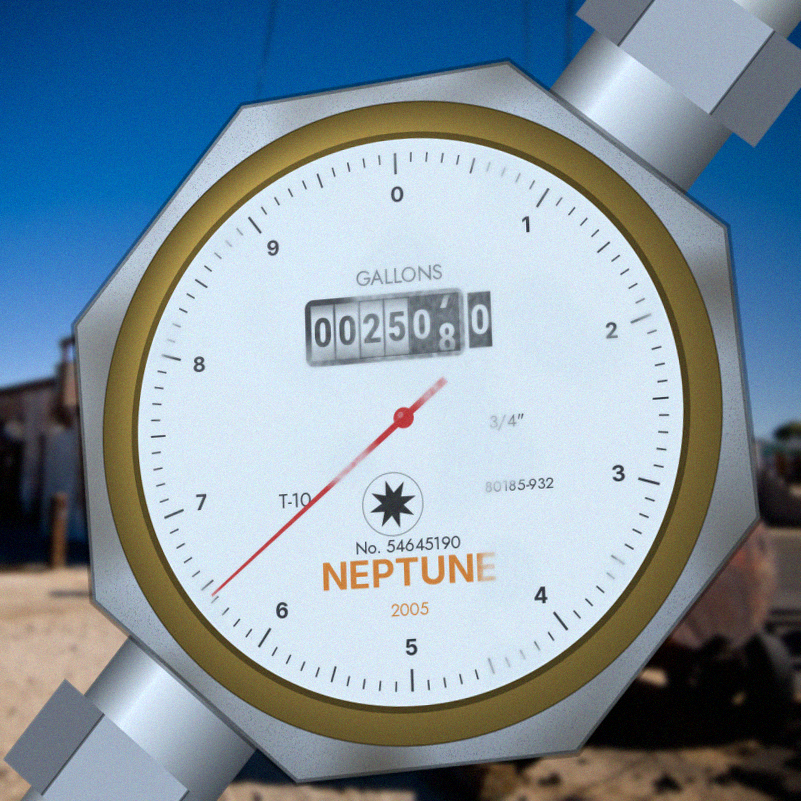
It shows **25076.4** gal
